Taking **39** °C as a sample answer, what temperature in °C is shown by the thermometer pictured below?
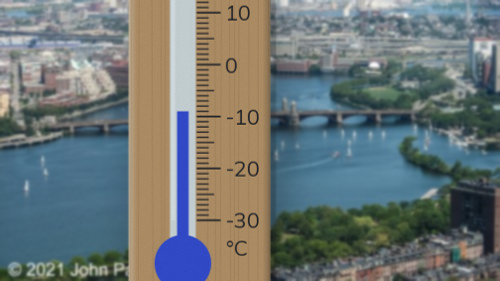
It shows **-9** °C
